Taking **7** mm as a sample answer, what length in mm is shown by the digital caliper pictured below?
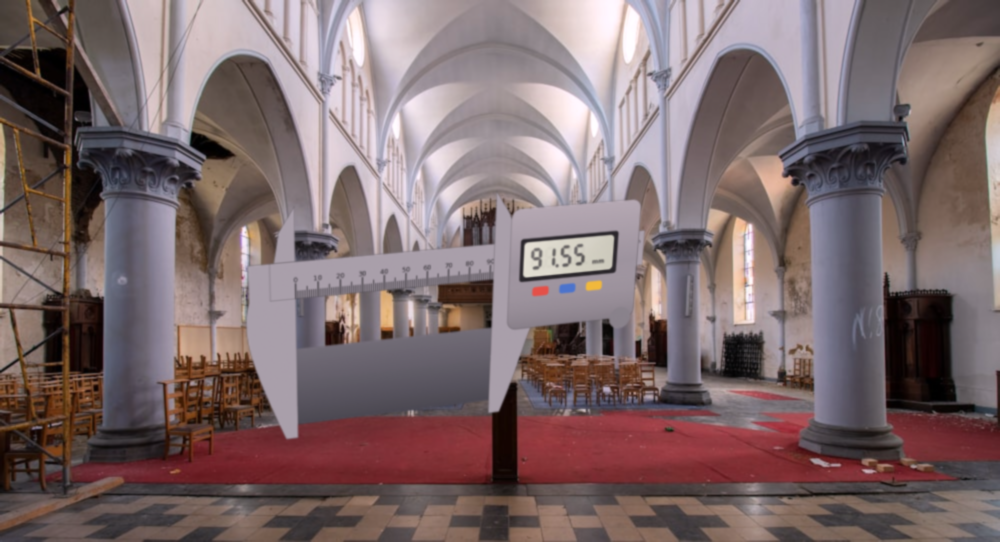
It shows **91.55** mm
